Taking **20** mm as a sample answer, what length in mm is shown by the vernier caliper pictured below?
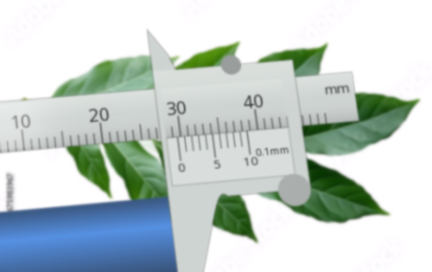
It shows **29.6** mm
